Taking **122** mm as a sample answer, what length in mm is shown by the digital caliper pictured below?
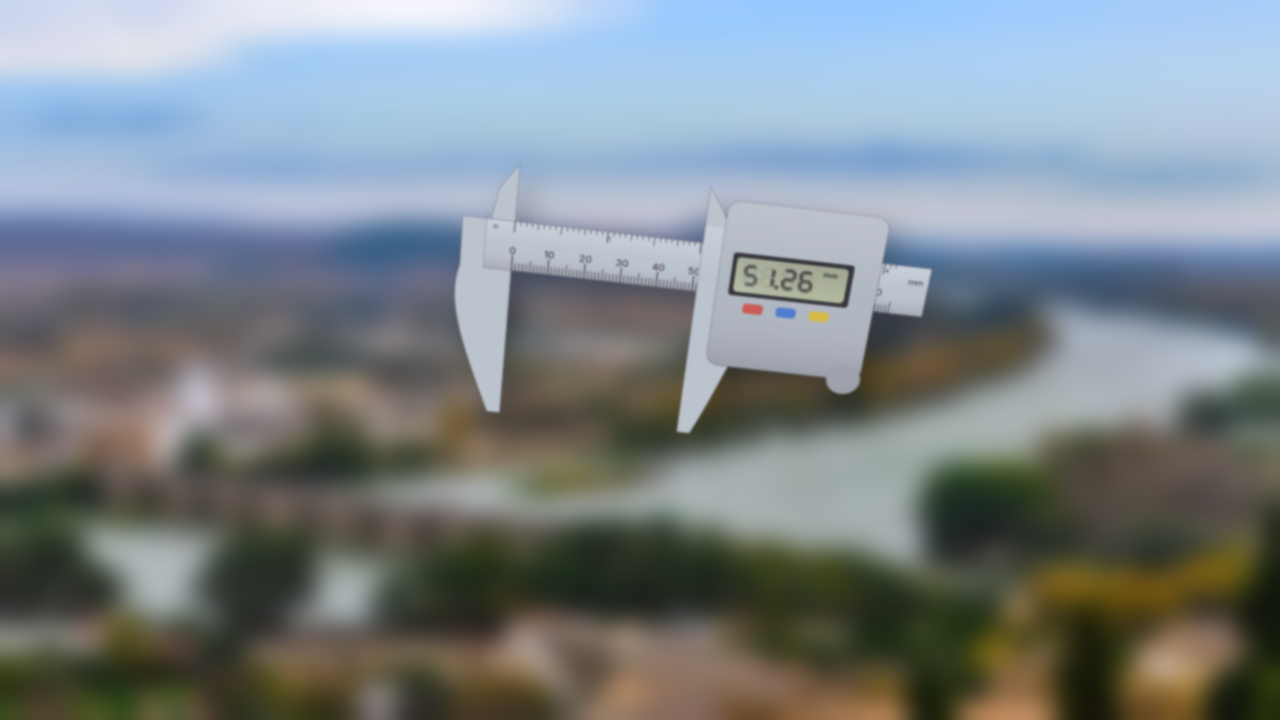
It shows **51.26** mm
